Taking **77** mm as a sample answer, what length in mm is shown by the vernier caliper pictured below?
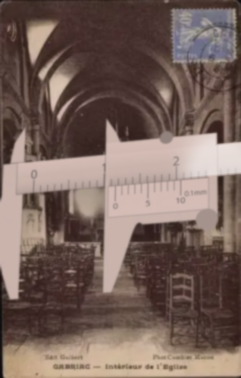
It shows **11.6** mm
